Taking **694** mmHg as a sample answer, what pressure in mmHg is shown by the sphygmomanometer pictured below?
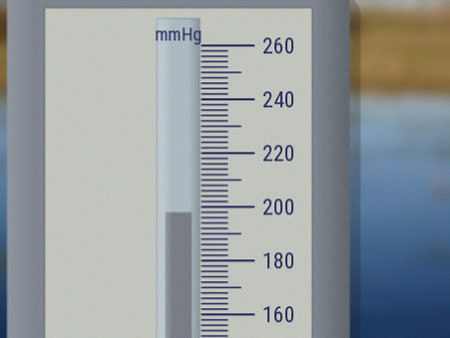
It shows **198** mmHg
